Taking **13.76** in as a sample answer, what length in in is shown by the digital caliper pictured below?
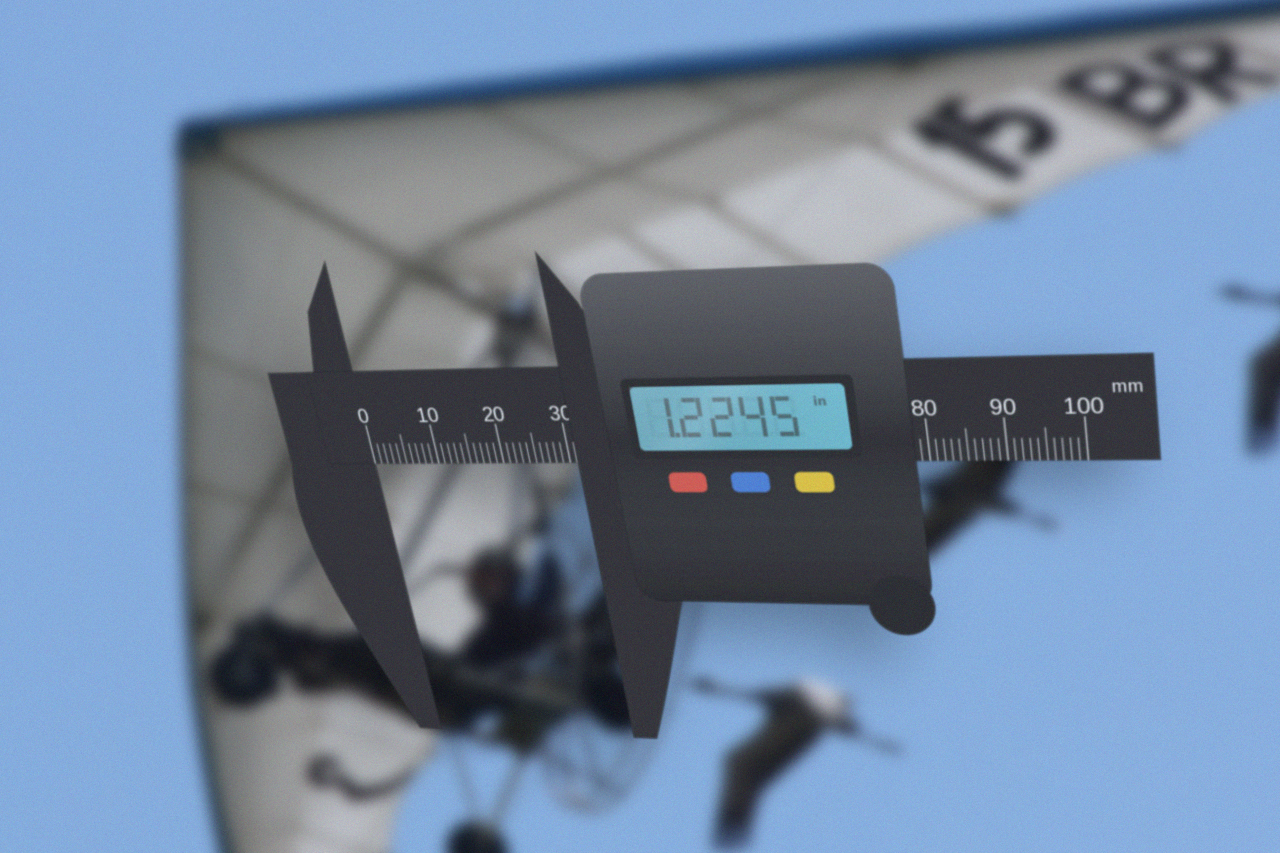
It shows **1.2245** in
